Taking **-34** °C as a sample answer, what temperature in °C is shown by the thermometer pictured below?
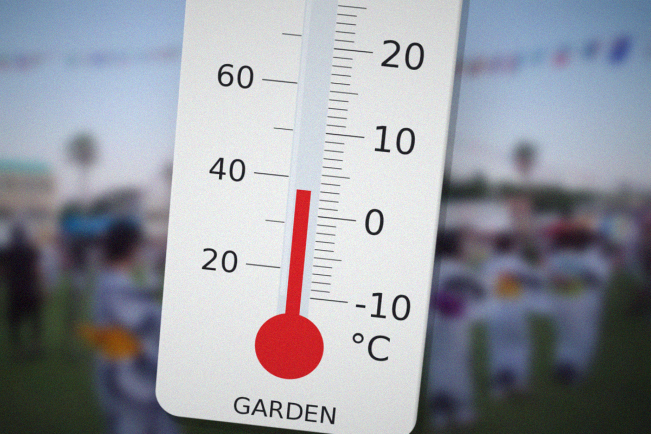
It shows **3** °C
